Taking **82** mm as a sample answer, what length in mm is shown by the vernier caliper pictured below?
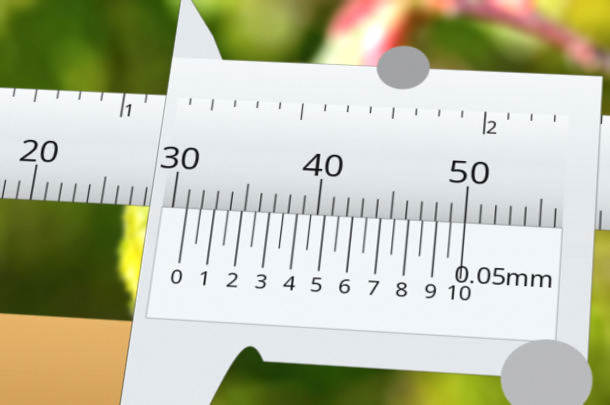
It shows **31.0** mm
